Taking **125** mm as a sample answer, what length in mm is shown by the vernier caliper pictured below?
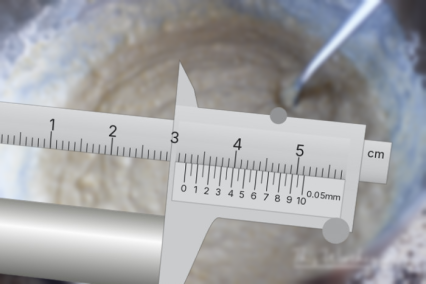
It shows **32.2** mm
